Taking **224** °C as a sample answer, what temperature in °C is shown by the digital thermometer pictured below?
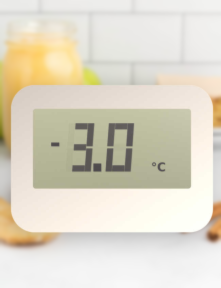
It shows **-3.0** °C
